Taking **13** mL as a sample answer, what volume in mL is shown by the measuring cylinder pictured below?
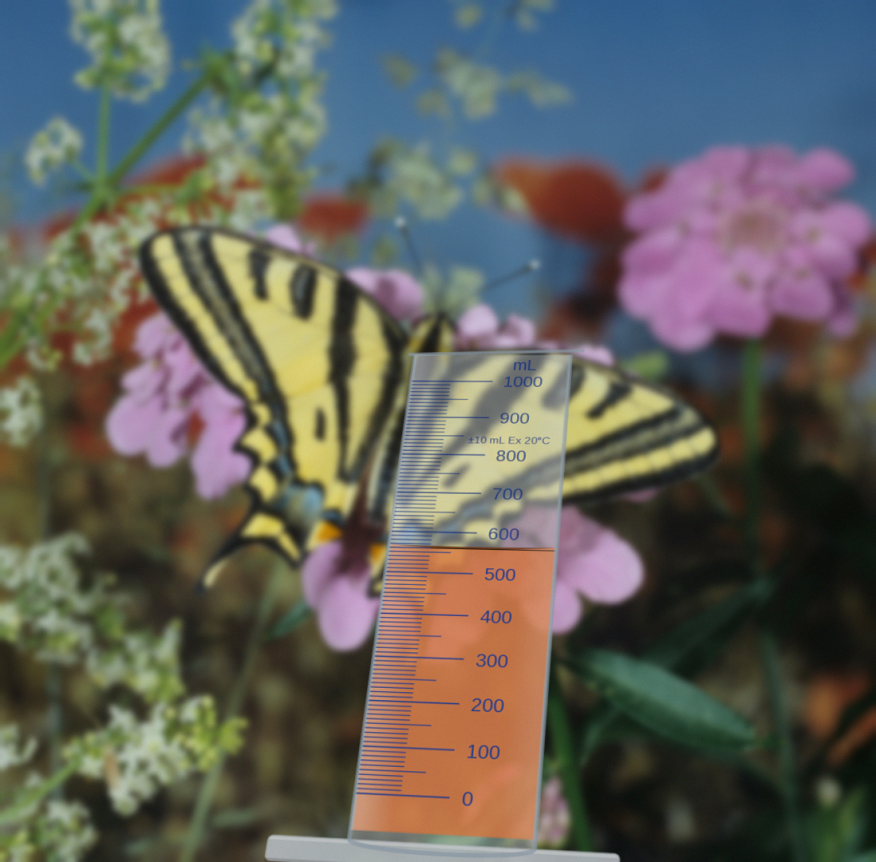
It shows **560** mL
